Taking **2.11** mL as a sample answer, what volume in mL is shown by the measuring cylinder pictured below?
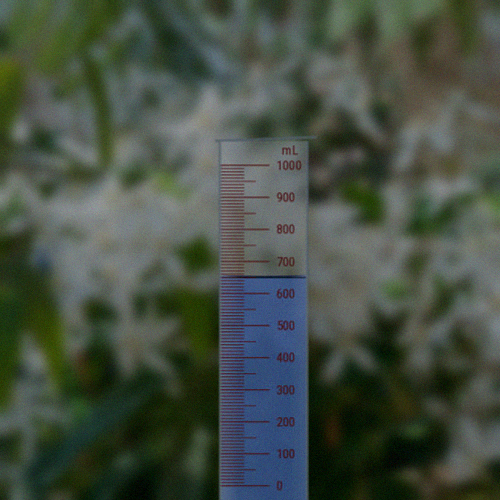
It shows **650** mL
